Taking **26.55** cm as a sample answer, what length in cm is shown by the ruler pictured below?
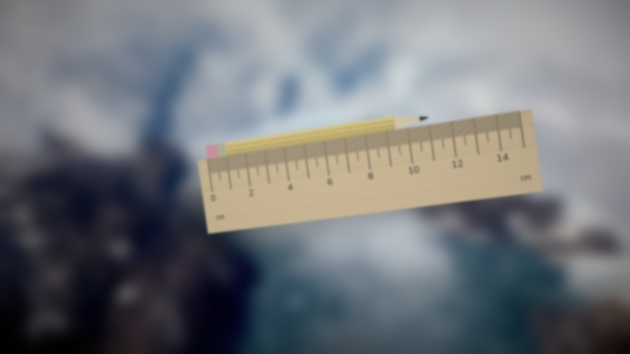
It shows **11** cm
